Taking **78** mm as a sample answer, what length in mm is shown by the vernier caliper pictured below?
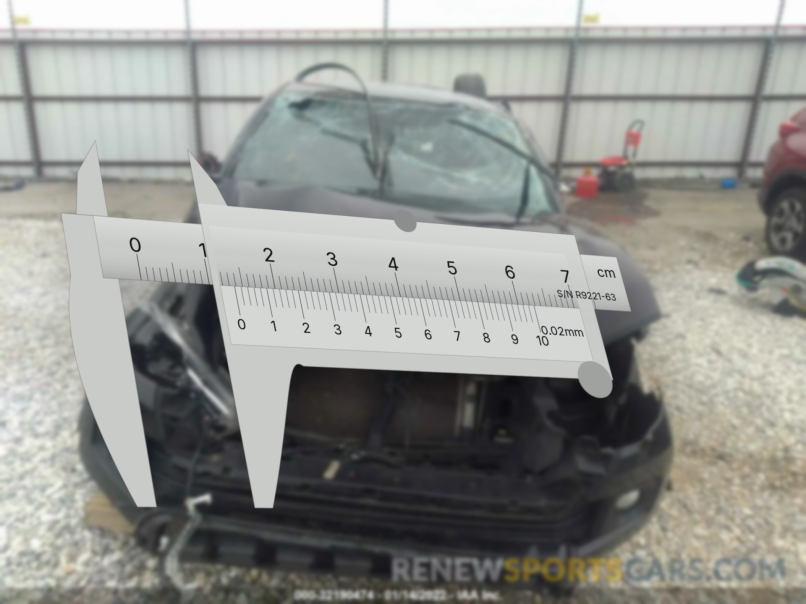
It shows **13.8** mm
